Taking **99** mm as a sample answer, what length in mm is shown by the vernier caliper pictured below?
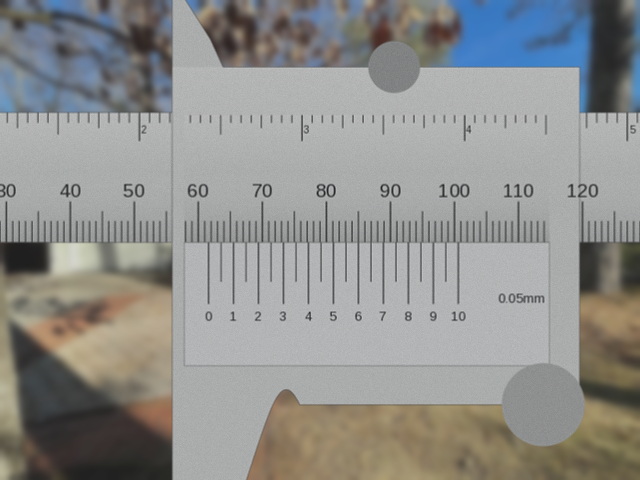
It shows **61.6** mm
